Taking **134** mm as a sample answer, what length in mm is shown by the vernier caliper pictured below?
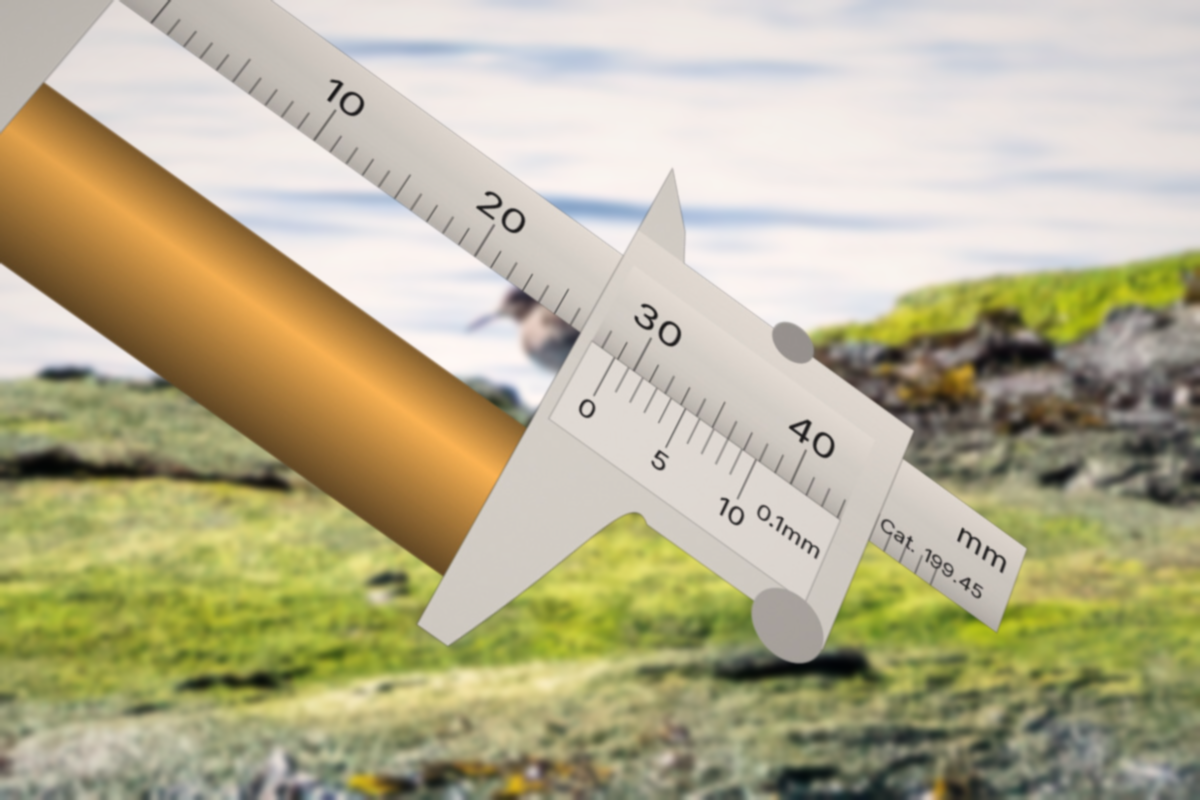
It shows **28.8** mm
